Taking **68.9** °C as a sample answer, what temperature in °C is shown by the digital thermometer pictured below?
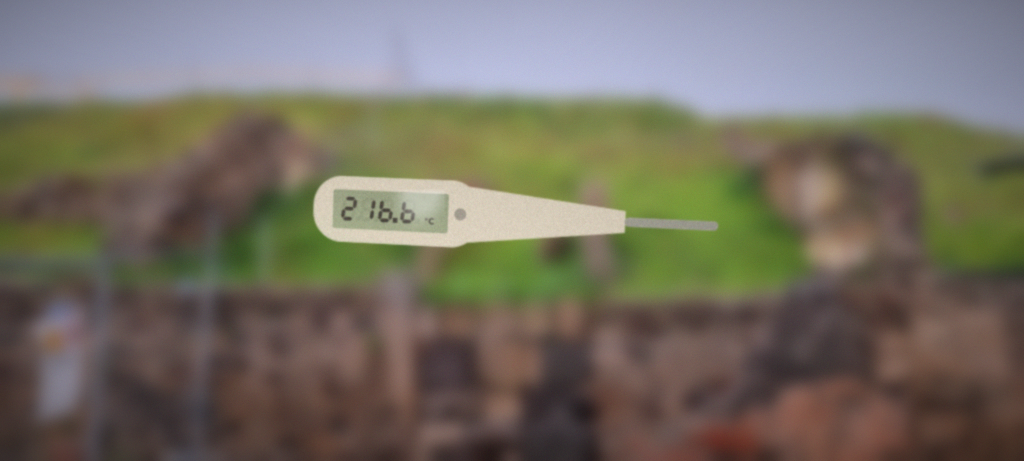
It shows **216.6** °C
